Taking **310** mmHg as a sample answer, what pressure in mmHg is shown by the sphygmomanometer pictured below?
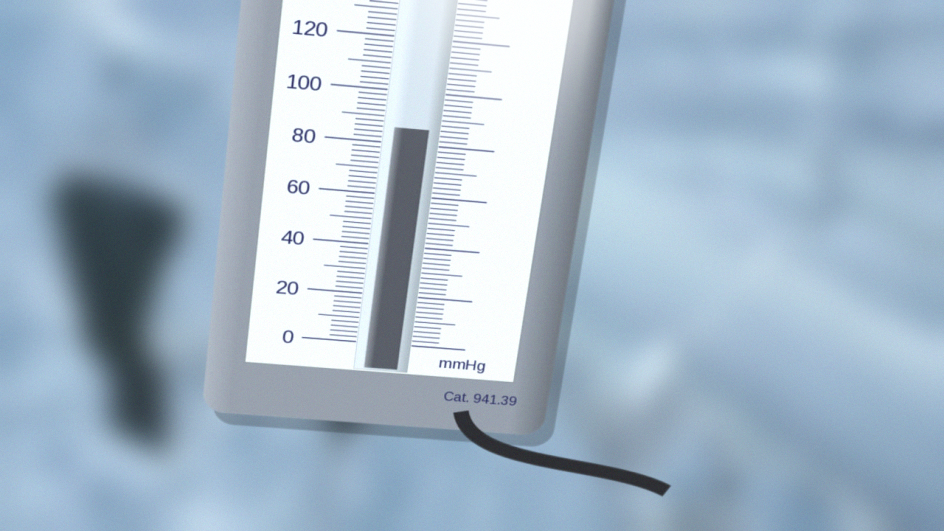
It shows **86** mmHg
